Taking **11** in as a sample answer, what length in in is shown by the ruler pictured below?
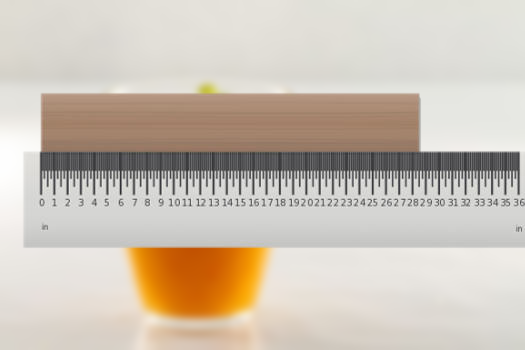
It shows **28.5** in
